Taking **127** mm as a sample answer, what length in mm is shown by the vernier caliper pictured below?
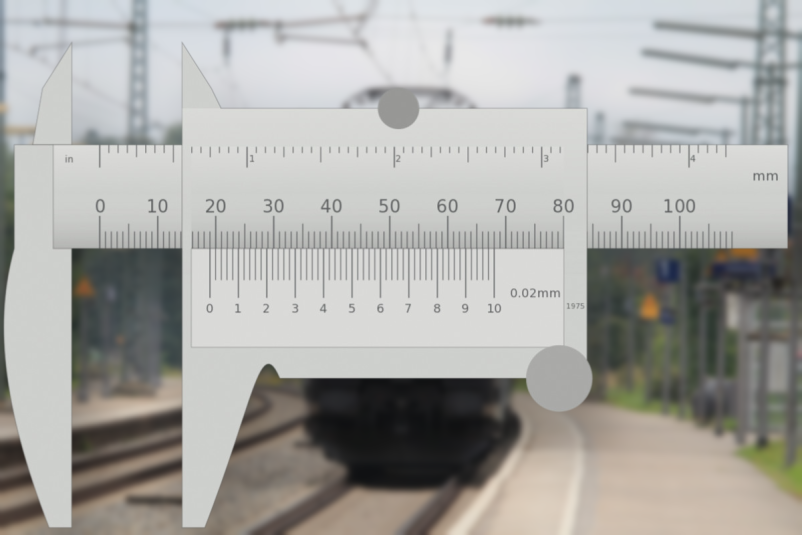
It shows **19.0** mm
